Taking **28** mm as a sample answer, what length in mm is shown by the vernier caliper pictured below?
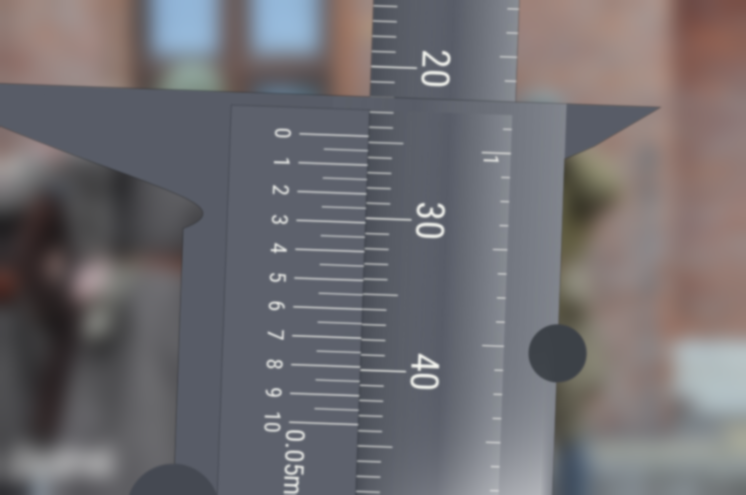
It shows **24.6** mm
